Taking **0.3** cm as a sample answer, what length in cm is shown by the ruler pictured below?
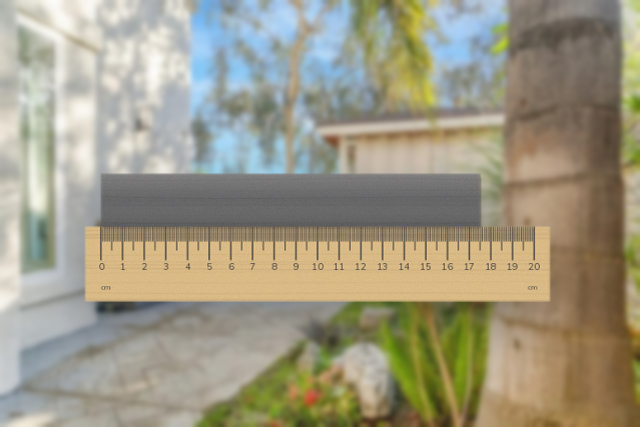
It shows **17.5** cm
